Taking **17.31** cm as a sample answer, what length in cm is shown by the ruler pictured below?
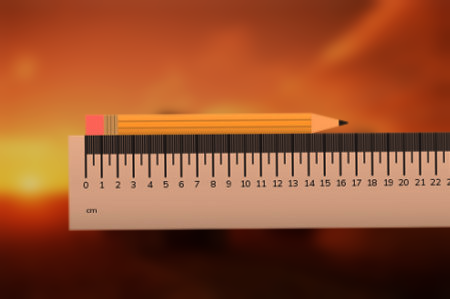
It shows **16.5** cm
